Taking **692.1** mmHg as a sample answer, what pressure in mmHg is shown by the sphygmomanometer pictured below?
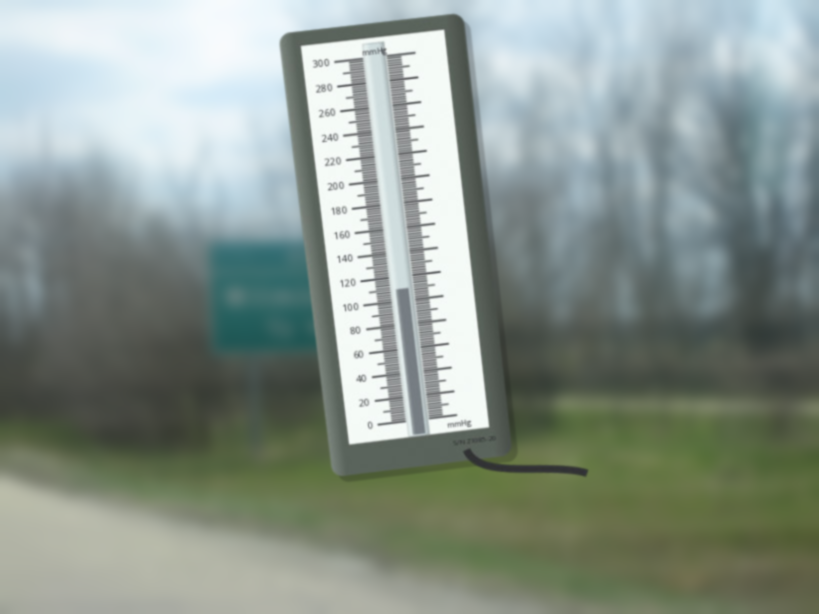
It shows **110** mmHg
